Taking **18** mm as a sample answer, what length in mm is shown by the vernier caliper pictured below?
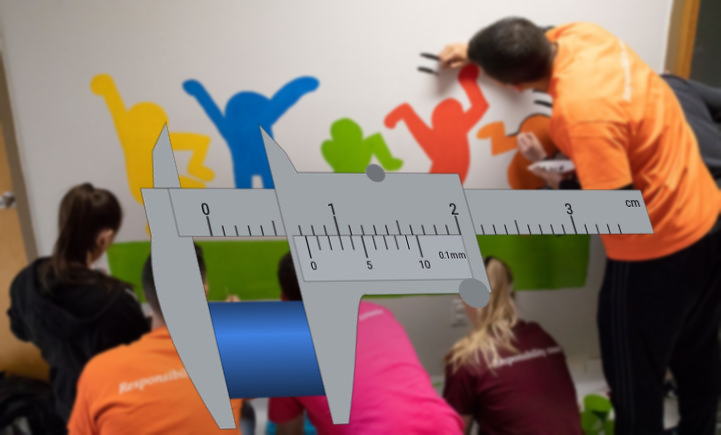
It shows **7.3** mm
